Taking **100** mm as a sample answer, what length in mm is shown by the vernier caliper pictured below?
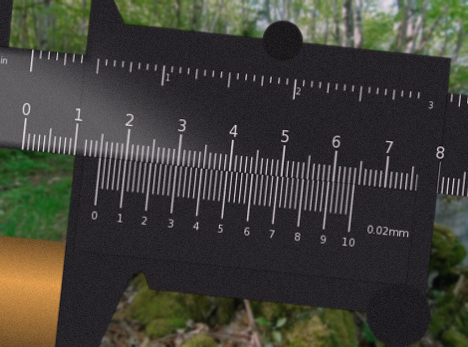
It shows **15.0** mm
